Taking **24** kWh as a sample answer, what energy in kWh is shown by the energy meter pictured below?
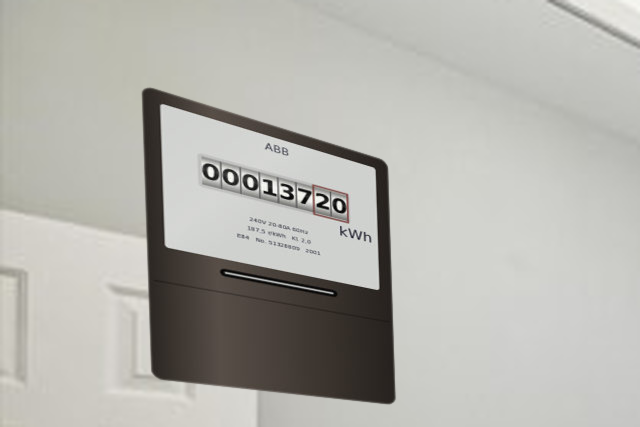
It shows **137.20** kWh
